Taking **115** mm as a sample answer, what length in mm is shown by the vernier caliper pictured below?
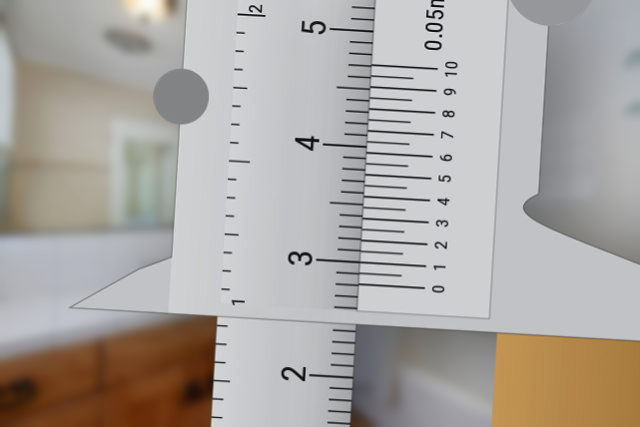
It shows **28.1** mm
